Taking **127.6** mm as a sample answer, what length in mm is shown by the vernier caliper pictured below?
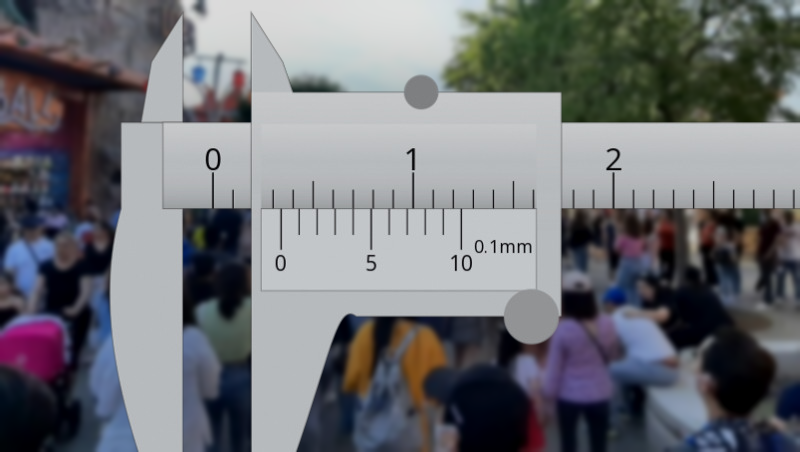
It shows **3.4** mm
